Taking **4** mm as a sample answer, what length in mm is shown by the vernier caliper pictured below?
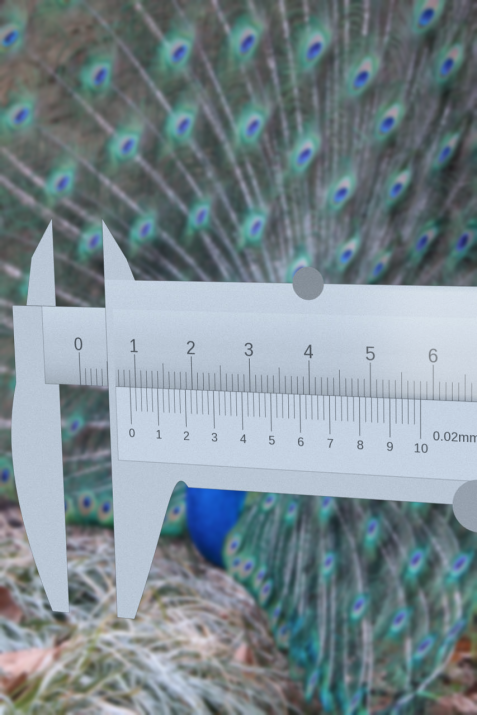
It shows **9.0** mm
